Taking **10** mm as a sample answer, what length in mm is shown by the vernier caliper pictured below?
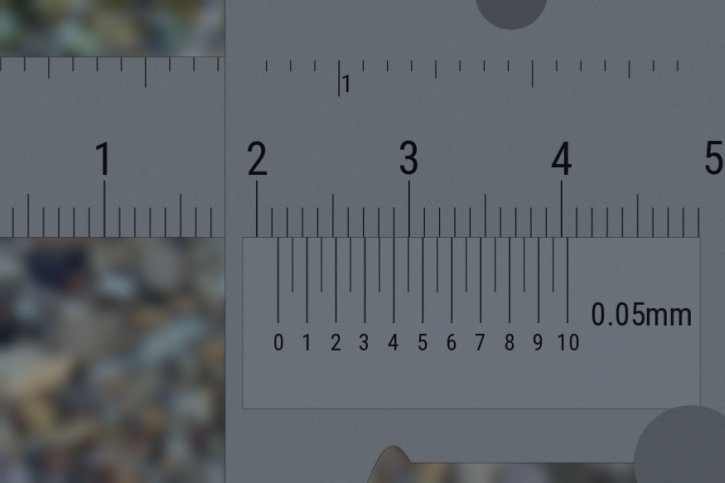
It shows **21.4** mm
